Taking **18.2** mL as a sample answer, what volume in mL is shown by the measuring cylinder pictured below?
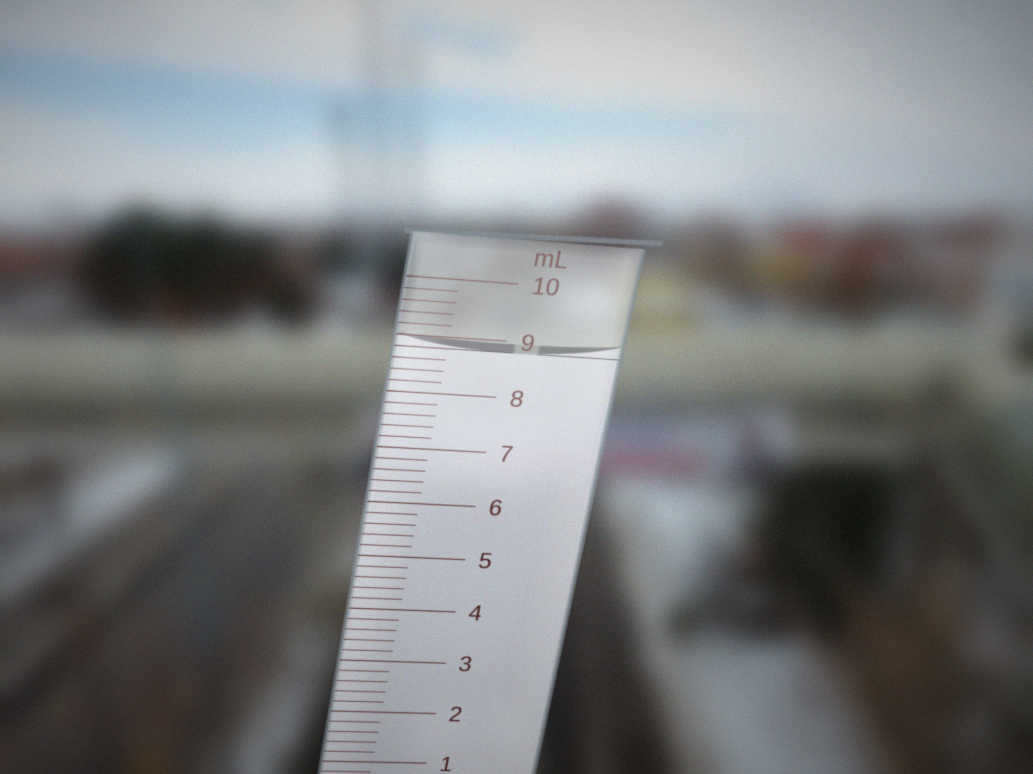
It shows **8.8** mL
